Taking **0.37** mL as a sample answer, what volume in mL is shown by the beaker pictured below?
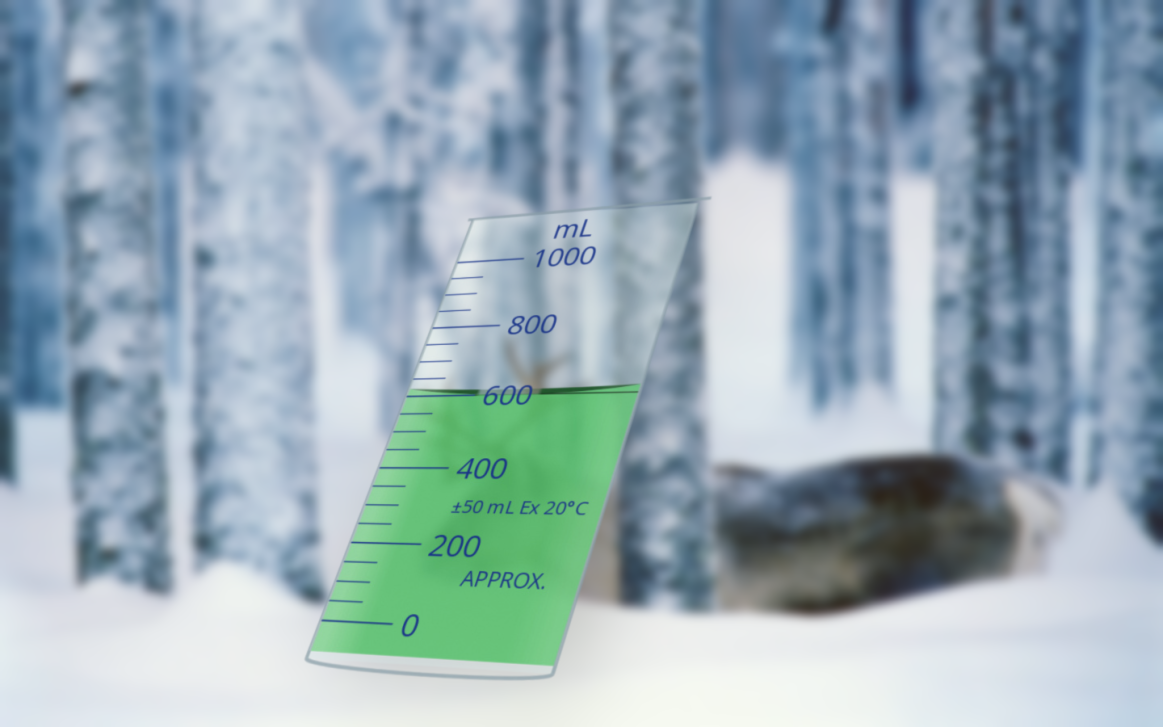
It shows **600** mL
